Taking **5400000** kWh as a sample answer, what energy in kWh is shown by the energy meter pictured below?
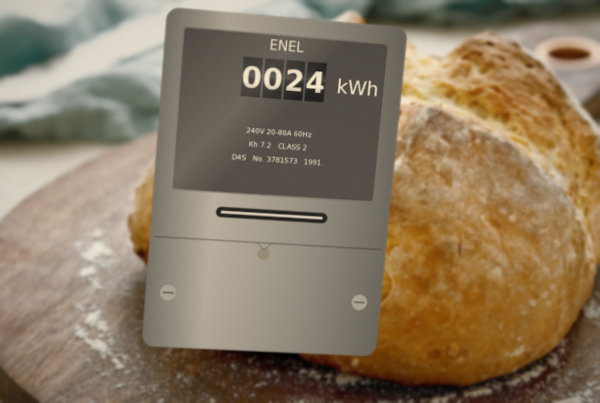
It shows **24** kWh
